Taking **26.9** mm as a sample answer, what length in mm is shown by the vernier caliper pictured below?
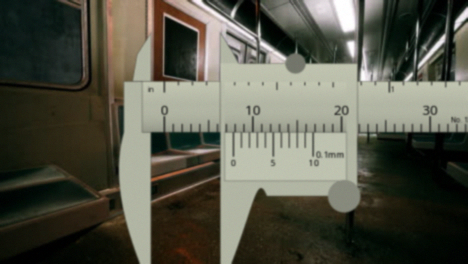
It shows **7.8** mm
